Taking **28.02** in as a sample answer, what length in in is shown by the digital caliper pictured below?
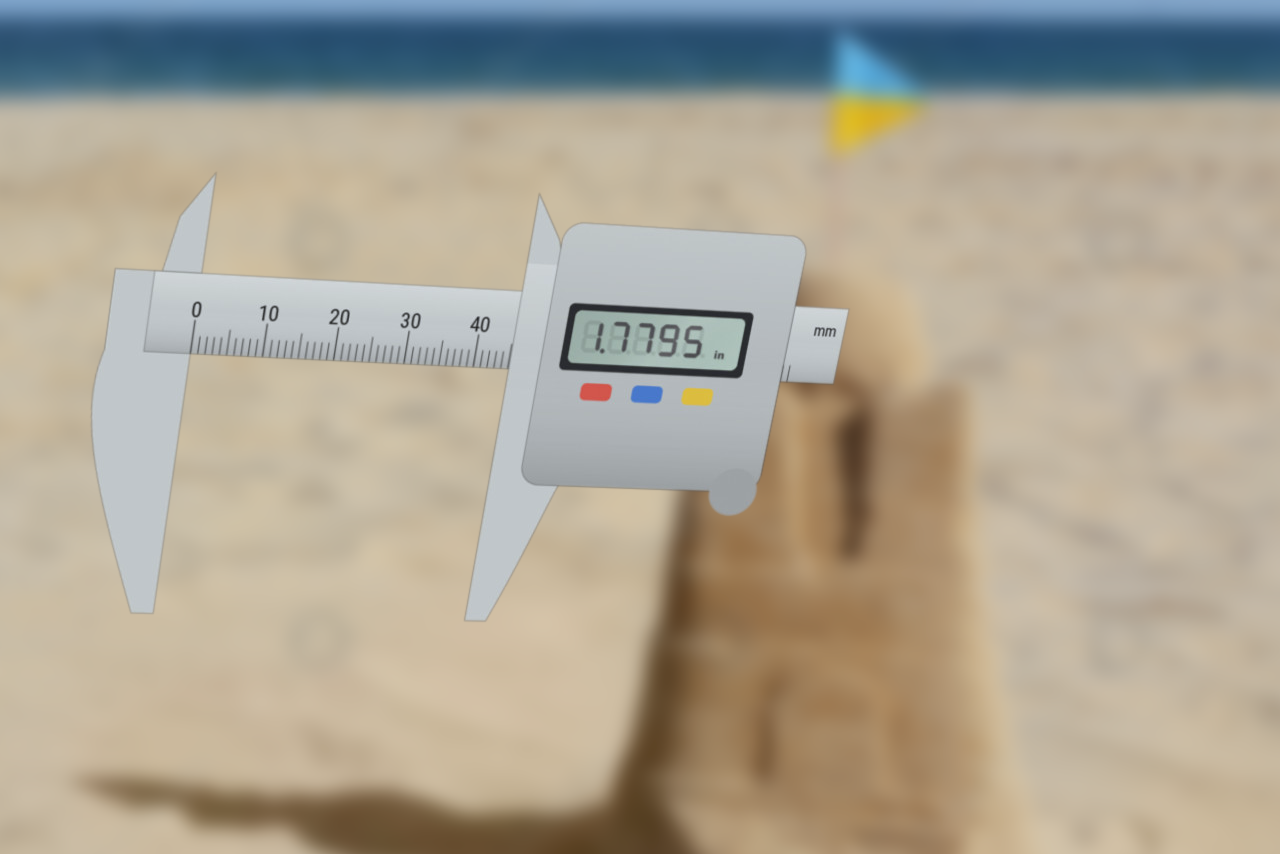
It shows **1.7795** in
